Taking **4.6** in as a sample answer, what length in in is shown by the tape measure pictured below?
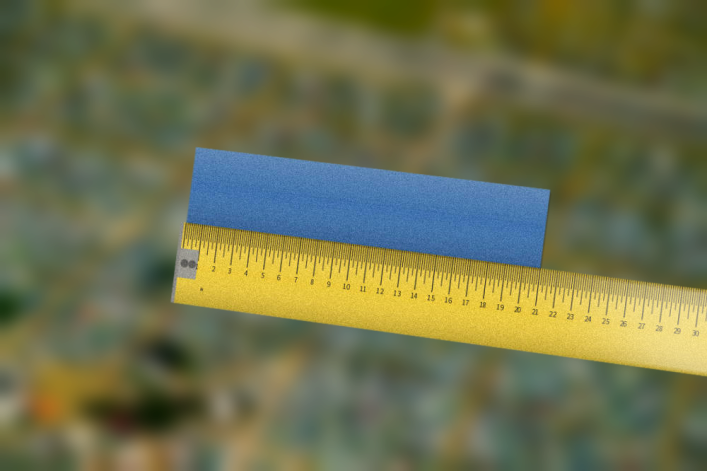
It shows **21** in
